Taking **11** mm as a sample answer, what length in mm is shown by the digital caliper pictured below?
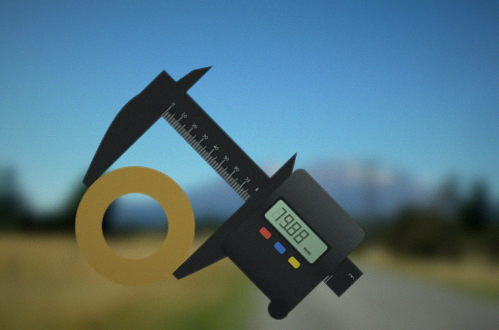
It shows **79.88** mm
